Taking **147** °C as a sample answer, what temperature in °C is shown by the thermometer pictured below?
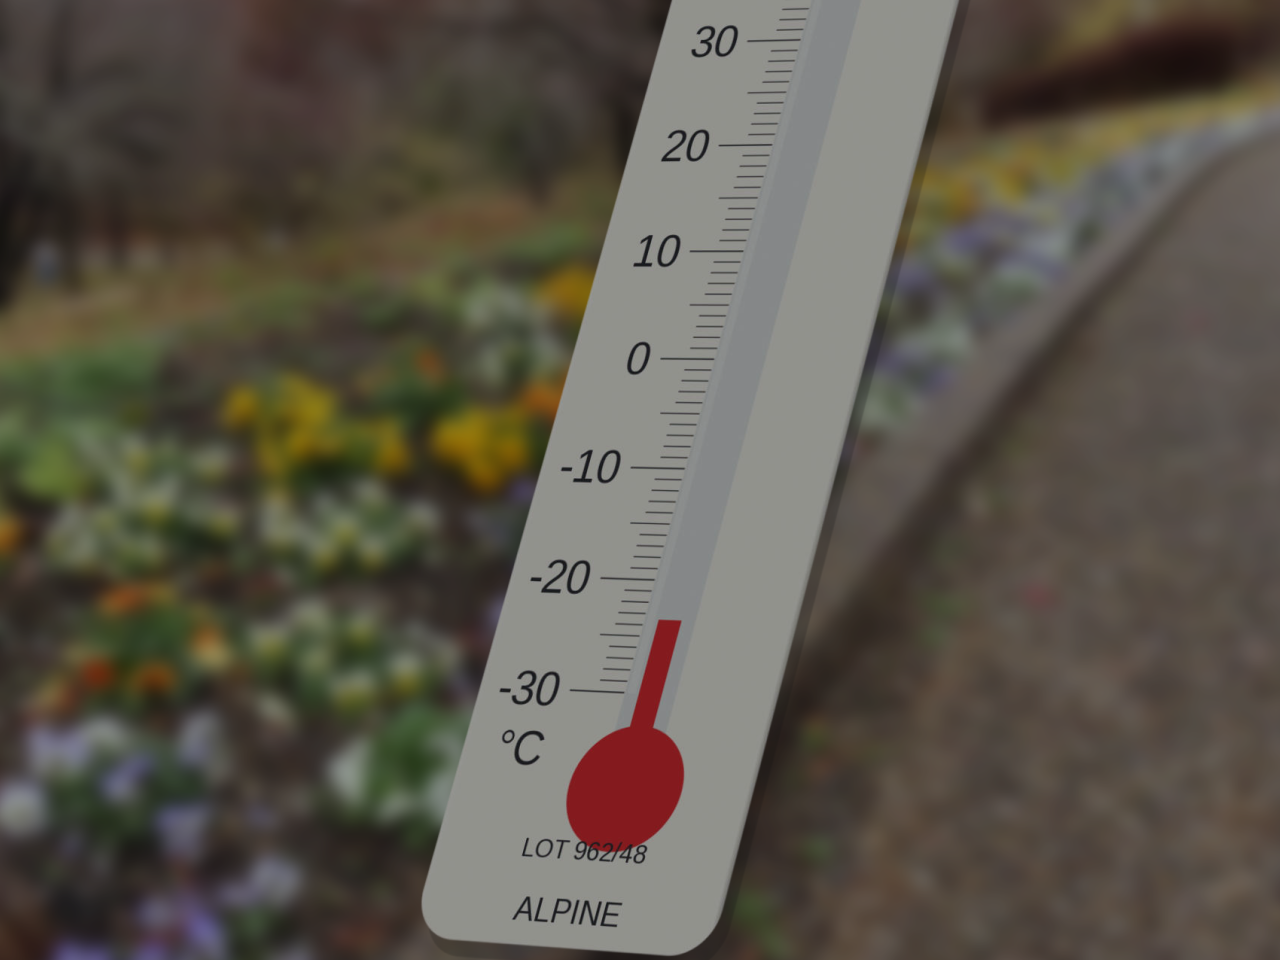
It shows **-23.5** °C
